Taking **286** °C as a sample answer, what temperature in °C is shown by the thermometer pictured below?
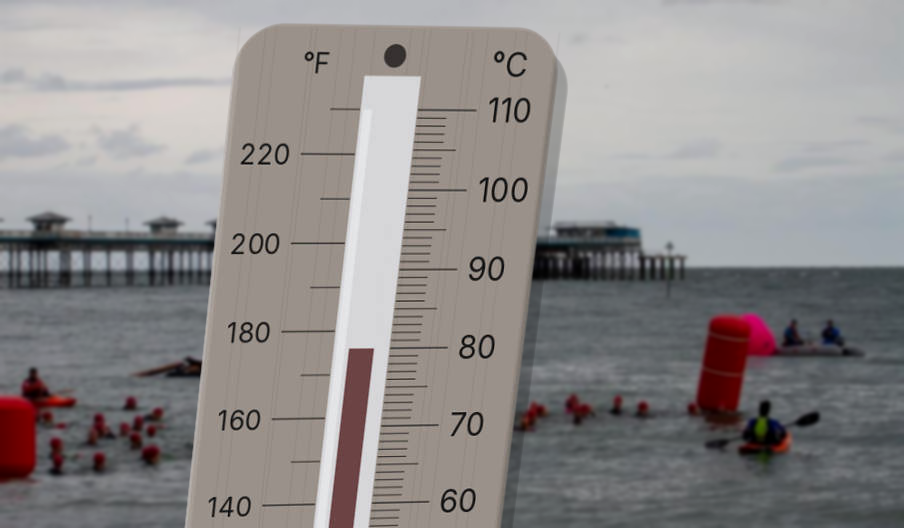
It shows **80** °C
